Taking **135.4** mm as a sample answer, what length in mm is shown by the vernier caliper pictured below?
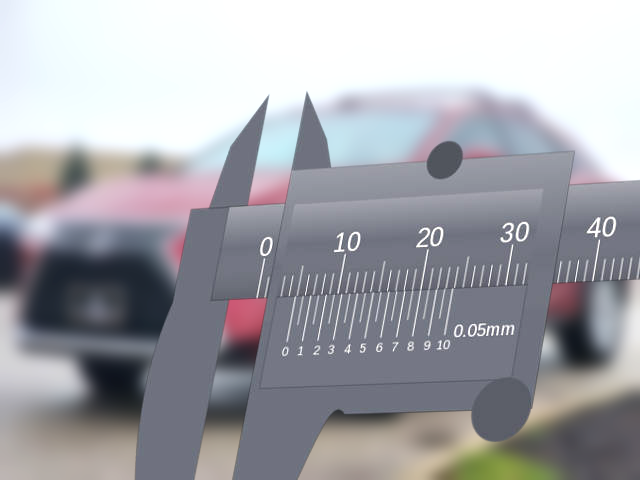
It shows **4.8** mm
